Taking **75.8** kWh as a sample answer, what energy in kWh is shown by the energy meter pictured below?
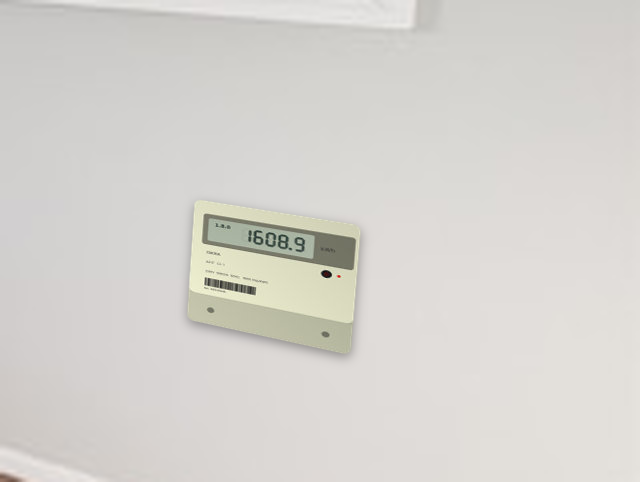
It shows **1608.9** kWh
